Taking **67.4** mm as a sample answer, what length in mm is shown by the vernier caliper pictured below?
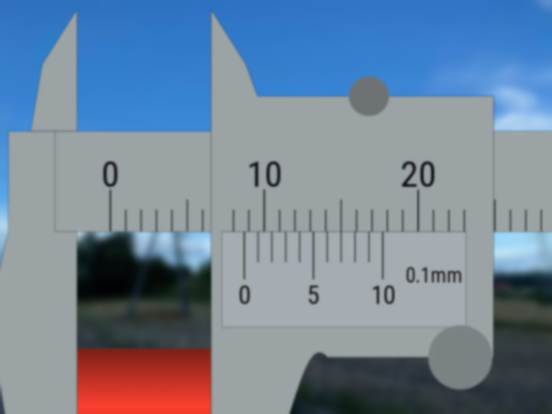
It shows **8.7** mm
